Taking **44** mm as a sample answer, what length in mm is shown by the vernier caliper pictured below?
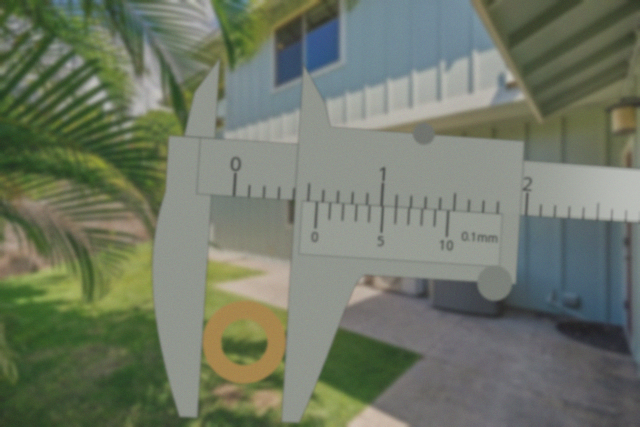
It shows **5.6** mm
